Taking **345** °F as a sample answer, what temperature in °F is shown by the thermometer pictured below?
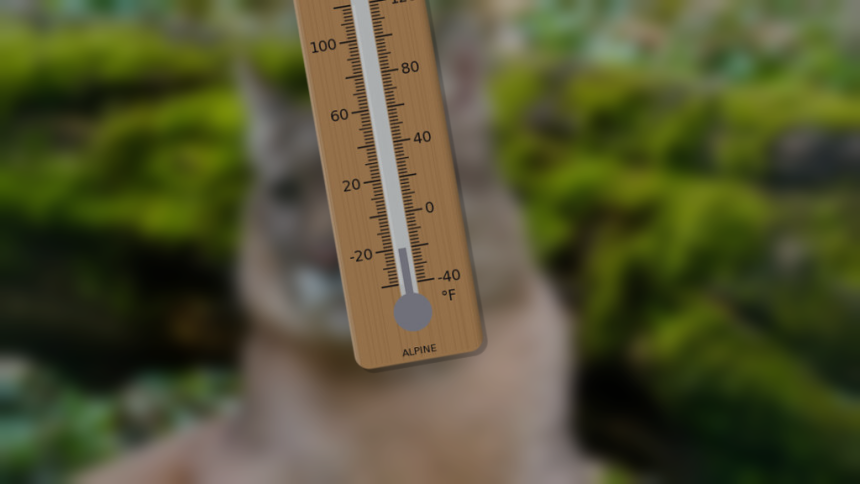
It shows **-20** °F
